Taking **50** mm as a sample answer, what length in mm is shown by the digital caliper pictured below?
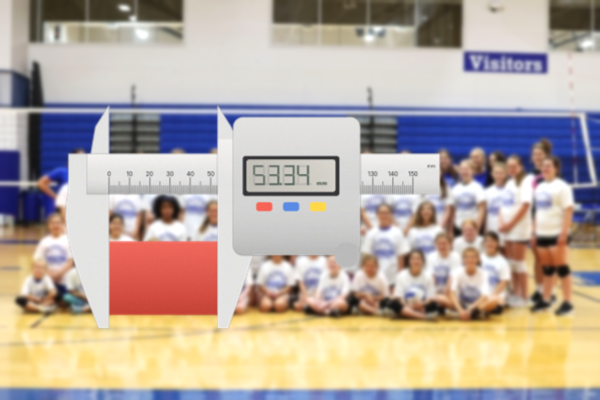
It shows **53.34** mm
